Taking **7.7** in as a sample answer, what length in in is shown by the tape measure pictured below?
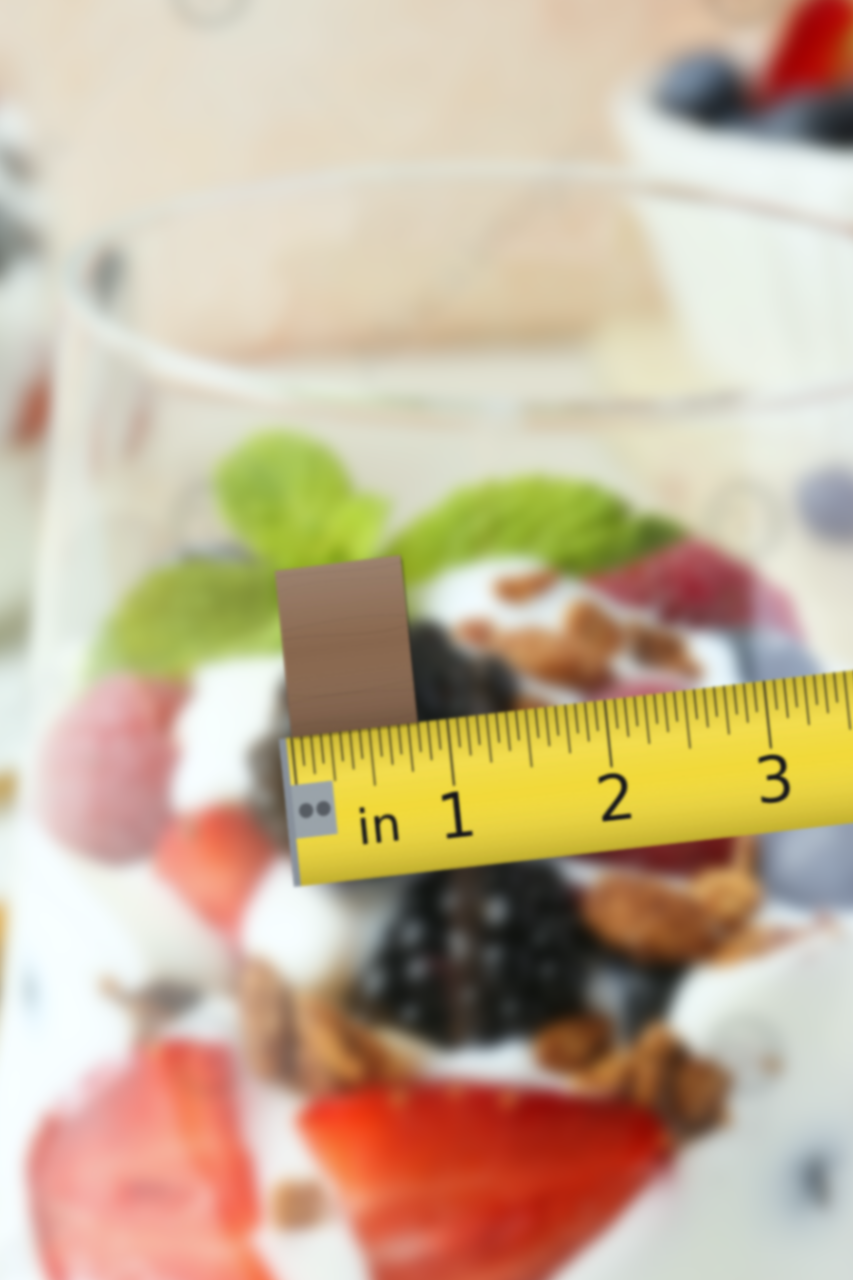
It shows **0.8125** in
